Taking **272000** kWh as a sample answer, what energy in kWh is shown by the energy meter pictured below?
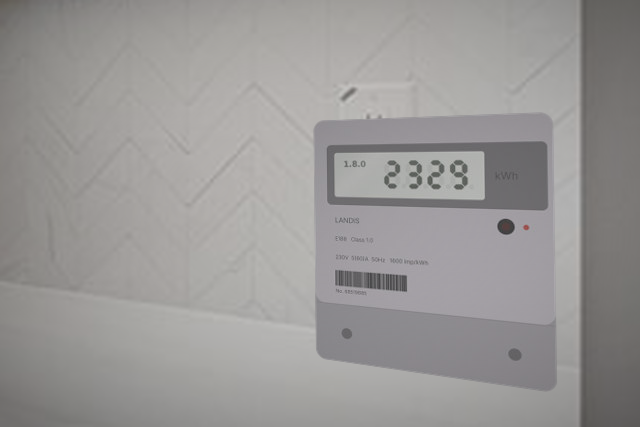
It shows **2329** kWh
